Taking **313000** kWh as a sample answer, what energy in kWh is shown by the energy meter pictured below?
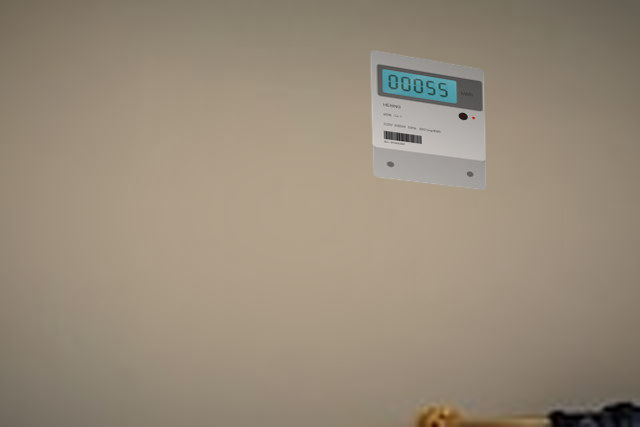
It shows **55** kWh
